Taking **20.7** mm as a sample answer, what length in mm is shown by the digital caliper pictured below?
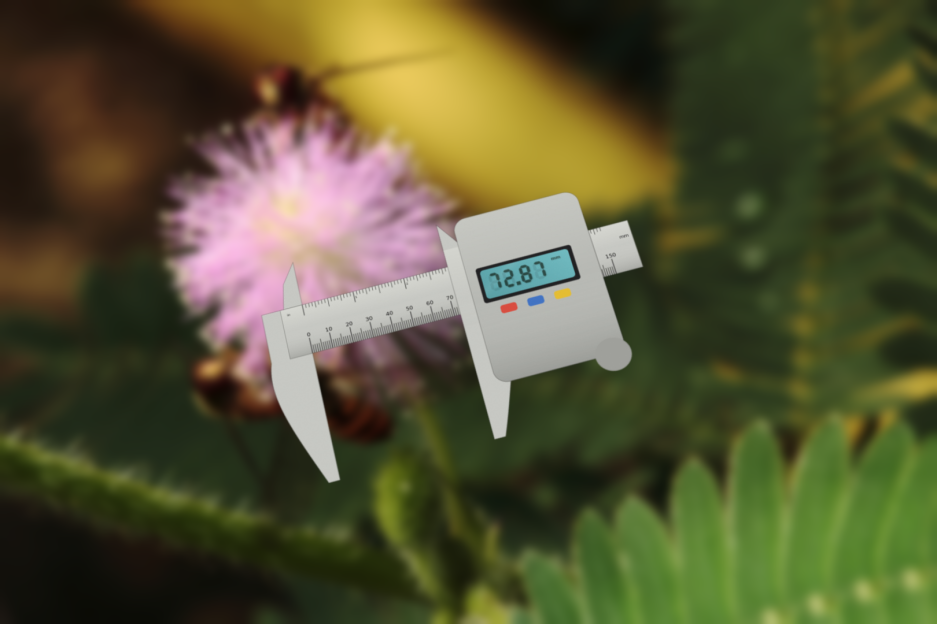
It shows **72.87** mm
